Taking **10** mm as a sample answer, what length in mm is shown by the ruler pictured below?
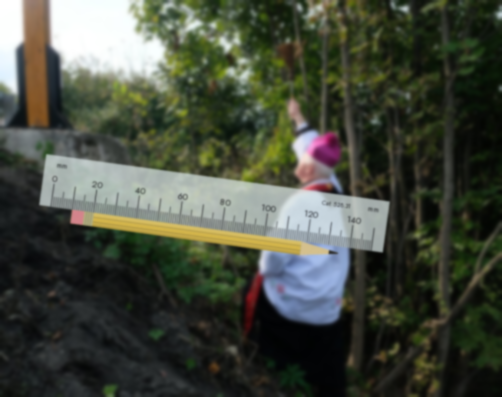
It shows **125** mm
